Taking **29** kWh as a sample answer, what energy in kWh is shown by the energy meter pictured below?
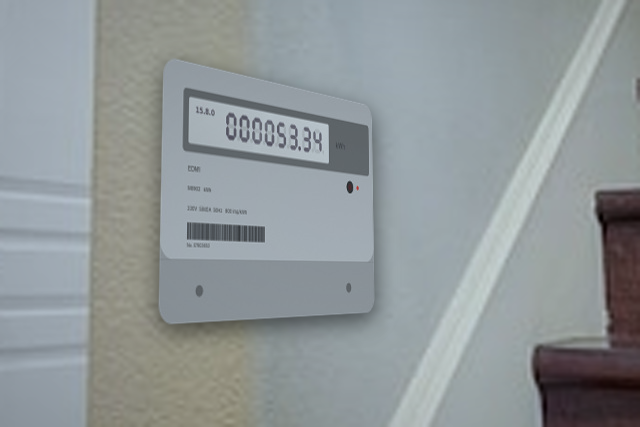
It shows **53.34** kWh
